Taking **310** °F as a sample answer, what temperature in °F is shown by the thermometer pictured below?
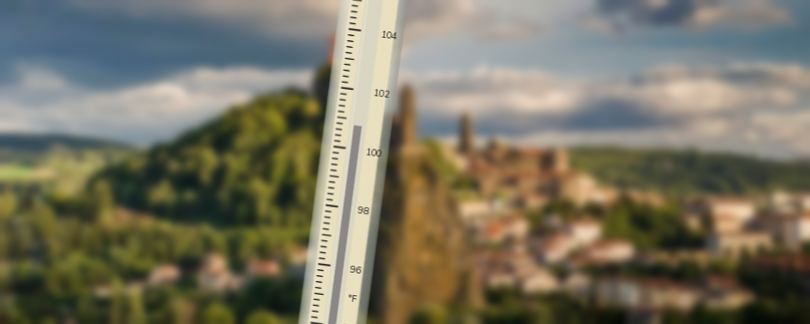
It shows **100.8** °F
